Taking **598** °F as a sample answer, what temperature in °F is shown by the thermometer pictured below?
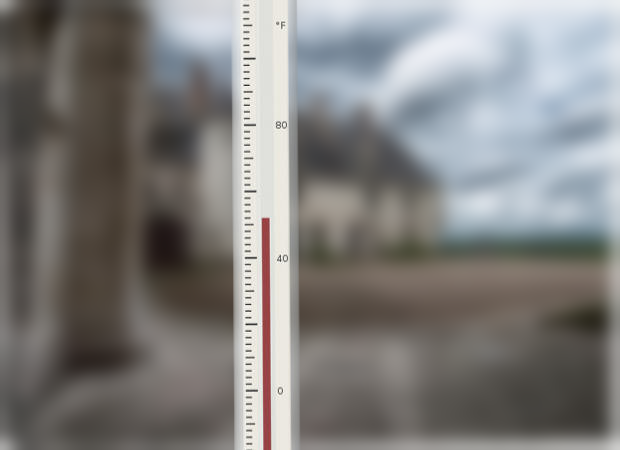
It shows **52** °F
